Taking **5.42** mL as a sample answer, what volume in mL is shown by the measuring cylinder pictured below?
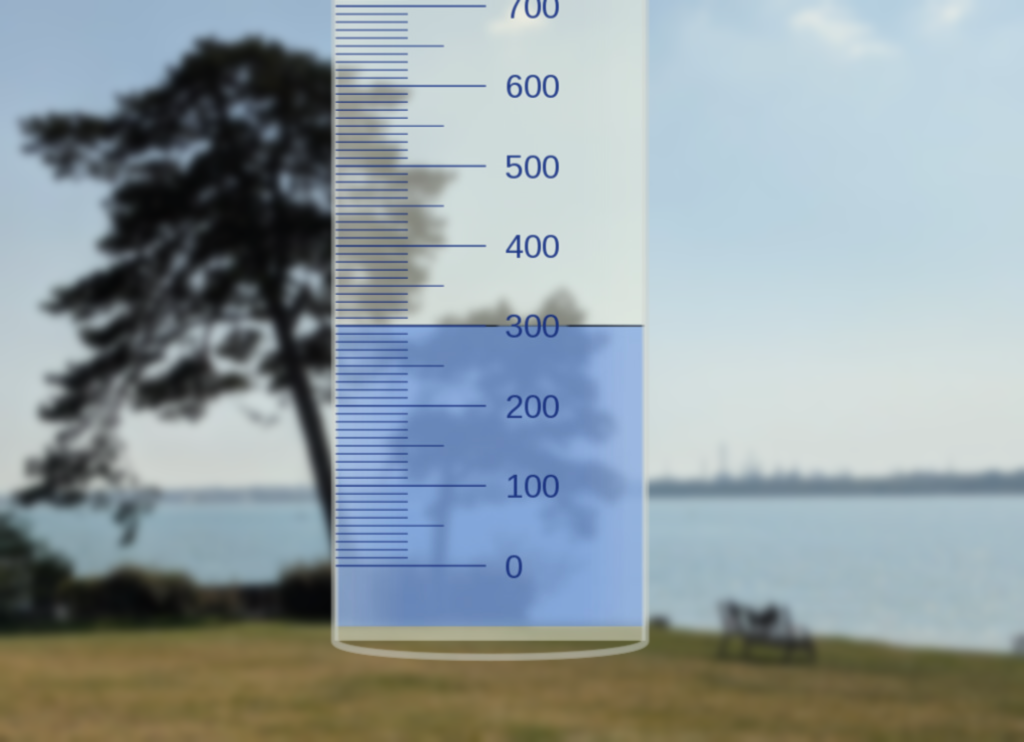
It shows **300** mL
